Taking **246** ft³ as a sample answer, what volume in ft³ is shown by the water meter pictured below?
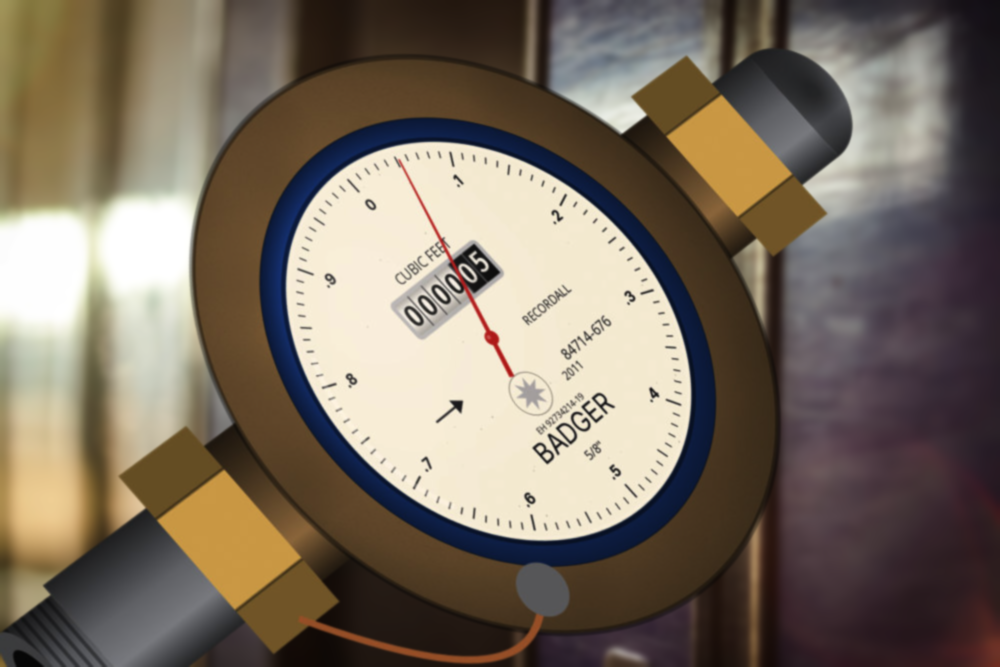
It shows **5.05** ft³
